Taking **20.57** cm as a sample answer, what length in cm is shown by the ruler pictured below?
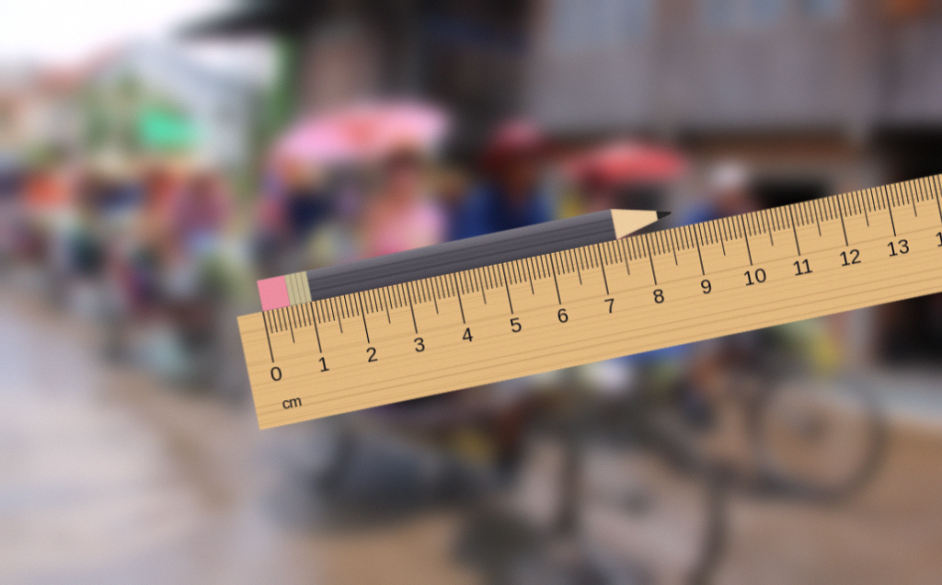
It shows **8.6** cm
